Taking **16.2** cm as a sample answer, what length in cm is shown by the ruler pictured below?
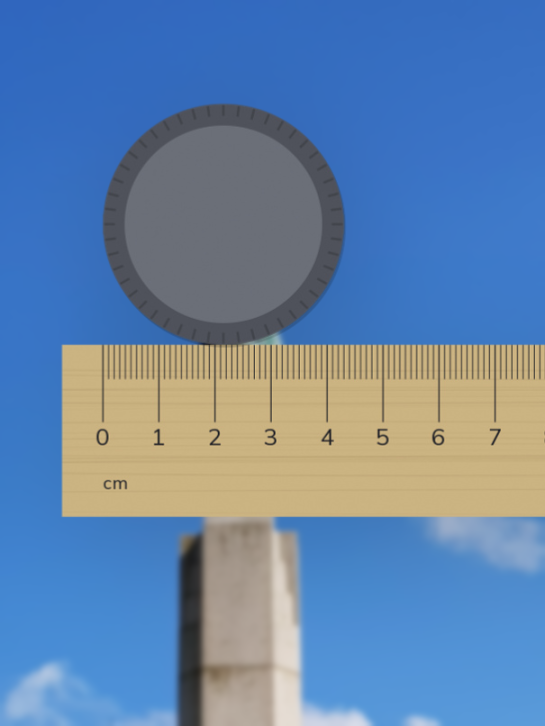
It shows **4.3** cm
